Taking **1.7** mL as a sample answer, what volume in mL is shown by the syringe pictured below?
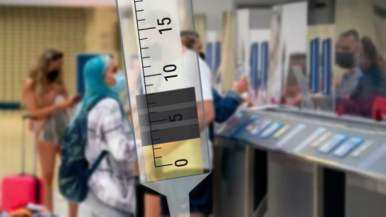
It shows **2.5** mL
